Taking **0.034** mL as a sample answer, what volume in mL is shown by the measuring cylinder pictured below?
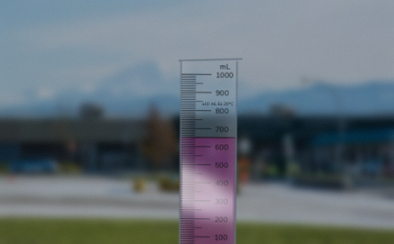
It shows **650** mL
